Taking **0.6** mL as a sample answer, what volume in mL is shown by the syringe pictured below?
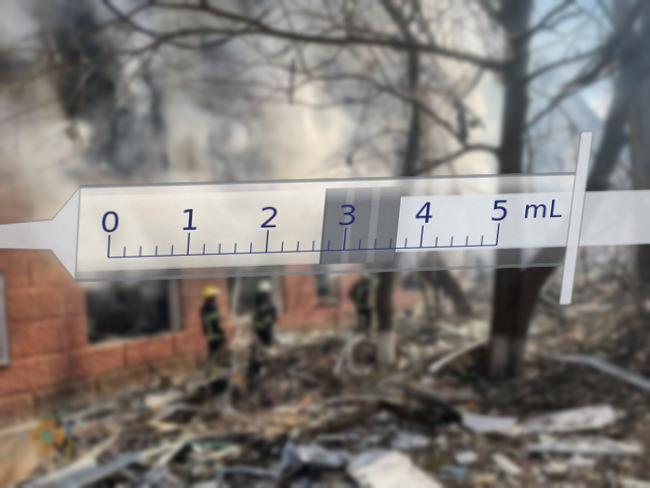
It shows **2.7** mL
